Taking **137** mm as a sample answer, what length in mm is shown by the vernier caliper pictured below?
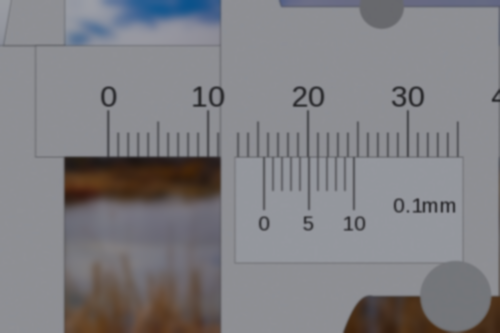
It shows **15.6** mm
